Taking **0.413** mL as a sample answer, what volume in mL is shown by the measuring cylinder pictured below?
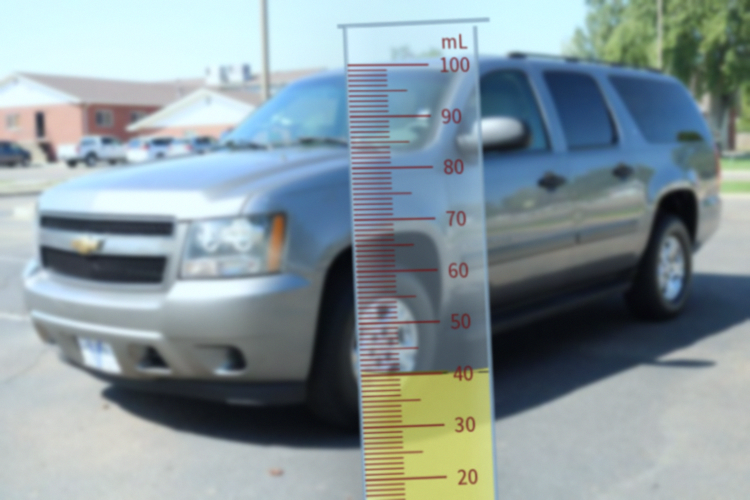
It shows **40** mL
